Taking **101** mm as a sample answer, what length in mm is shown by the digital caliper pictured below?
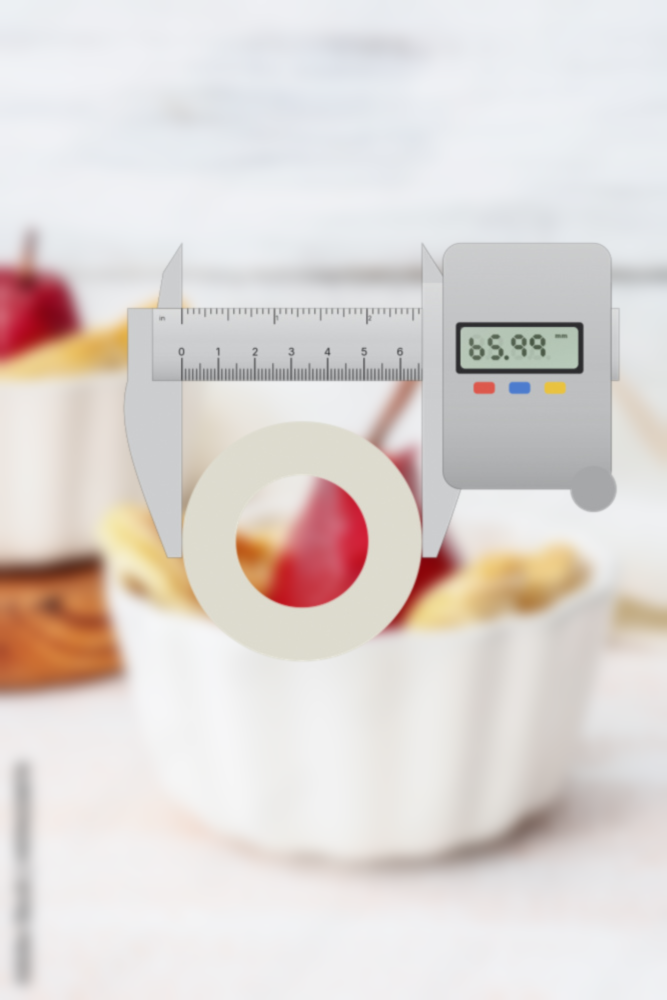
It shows **65.99** mm
